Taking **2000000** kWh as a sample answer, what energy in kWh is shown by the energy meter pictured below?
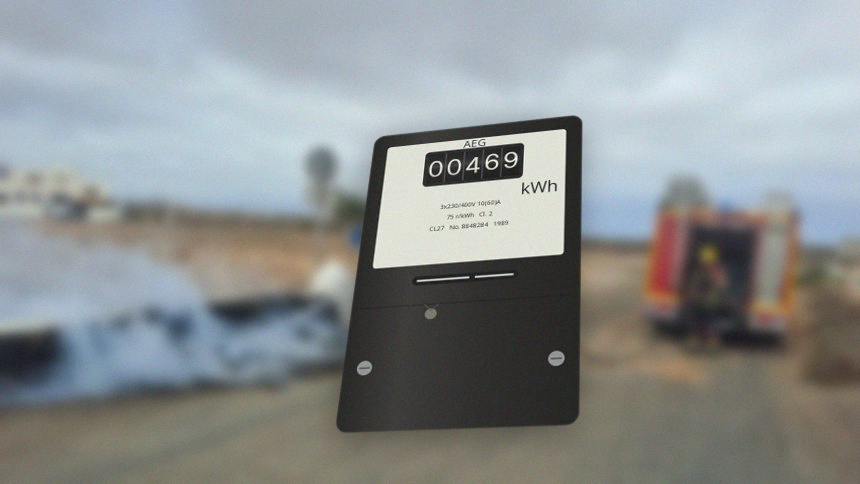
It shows **469** kWh
